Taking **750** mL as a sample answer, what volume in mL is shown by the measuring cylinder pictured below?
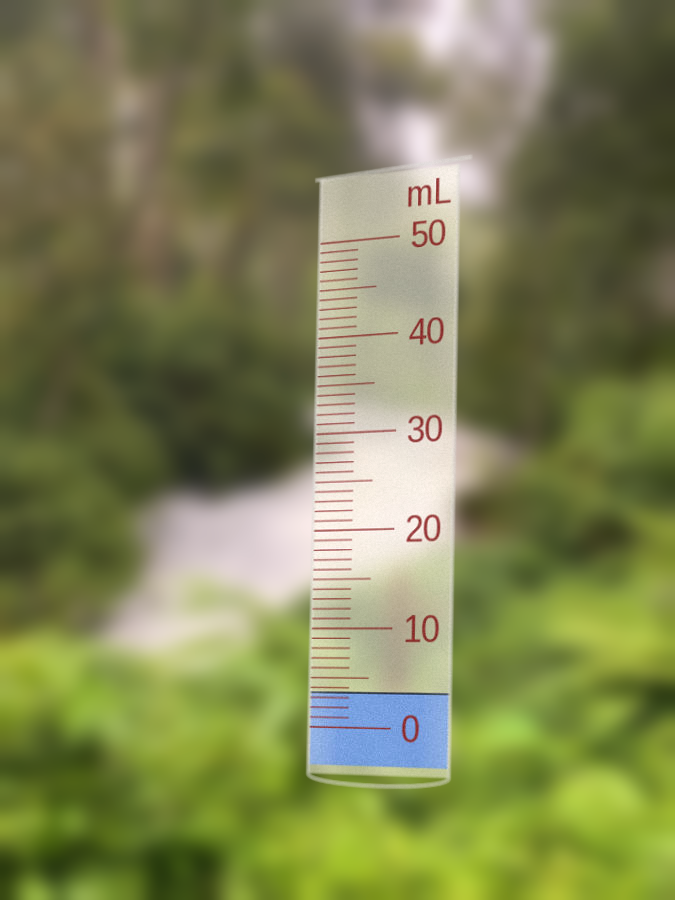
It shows **3.5** mL
